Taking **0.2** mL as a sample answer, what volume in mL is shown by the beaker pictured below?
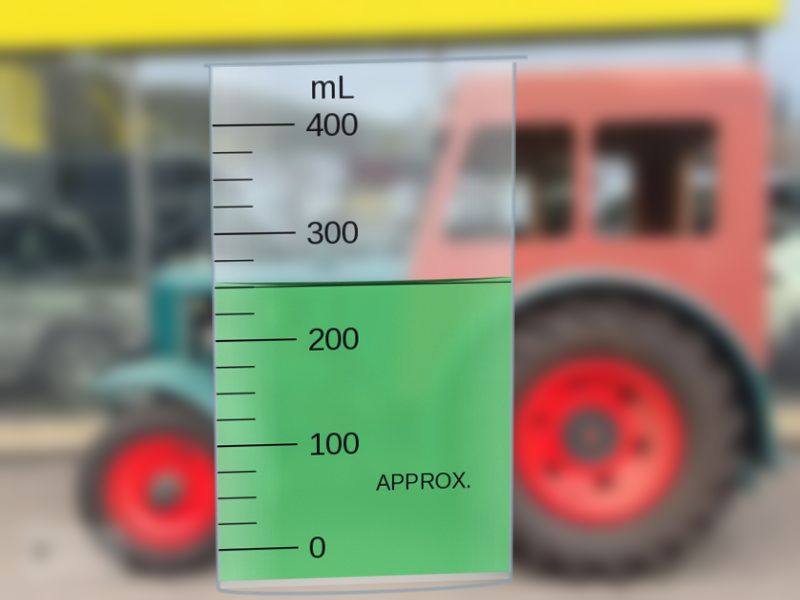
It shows **250** mL
